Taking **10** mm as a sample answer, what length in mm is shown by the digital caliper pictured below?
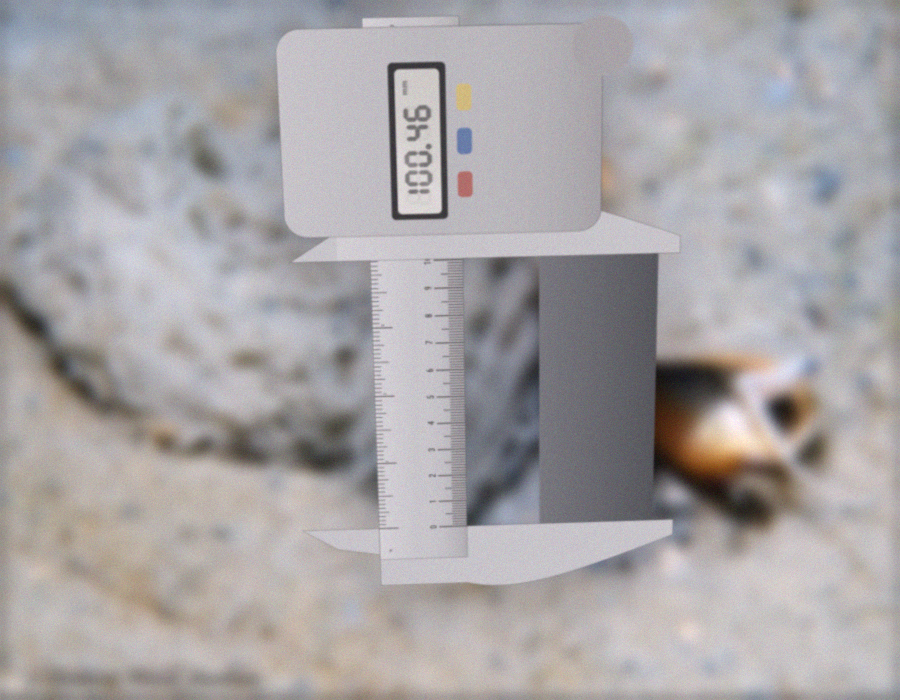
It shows **100.46** mm
